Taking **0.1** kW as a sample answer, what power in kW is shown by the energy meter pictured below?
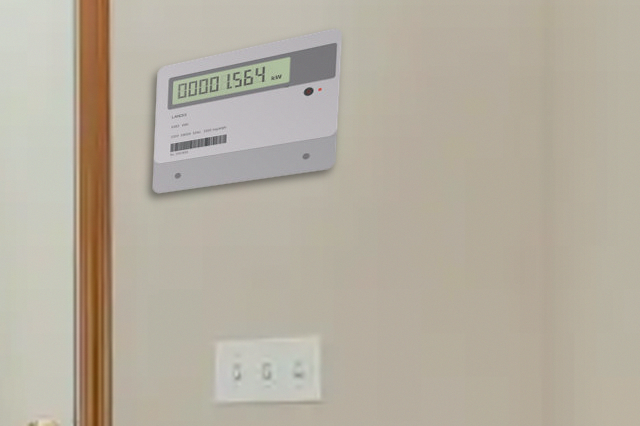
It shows **1.564** kW
